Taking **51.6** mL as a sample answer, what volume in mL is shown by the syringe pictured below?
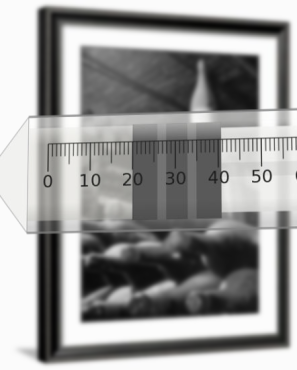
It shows **20** mL
